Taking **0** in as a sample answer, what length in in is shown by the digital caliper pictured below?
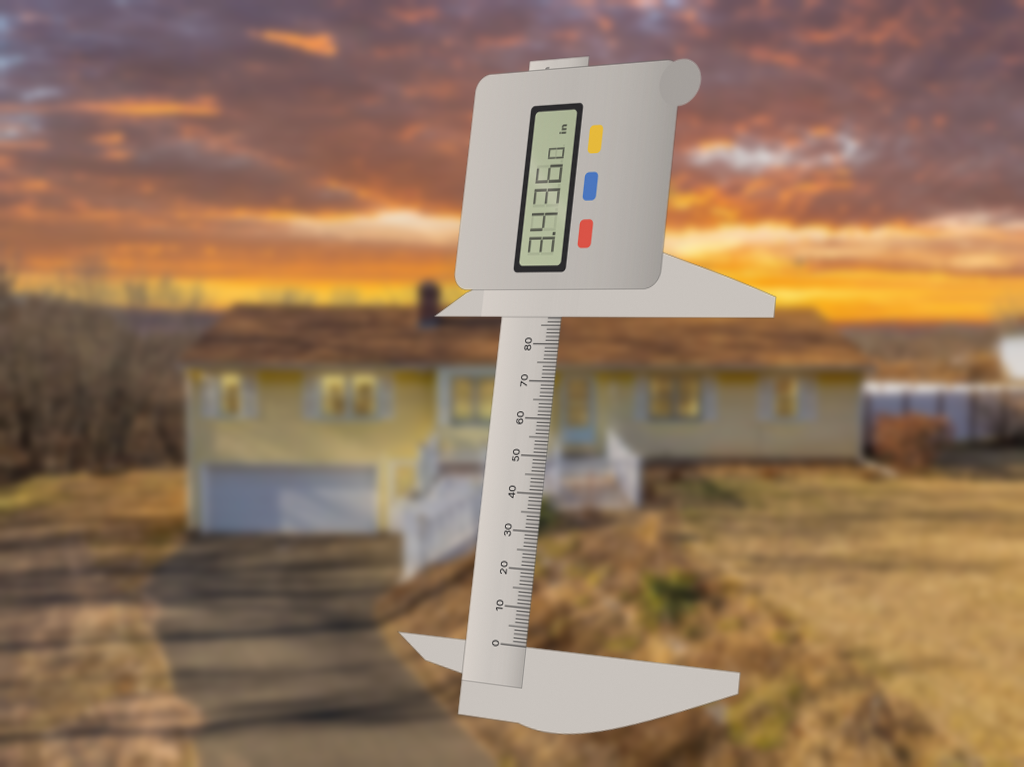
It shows **3.4360** in
